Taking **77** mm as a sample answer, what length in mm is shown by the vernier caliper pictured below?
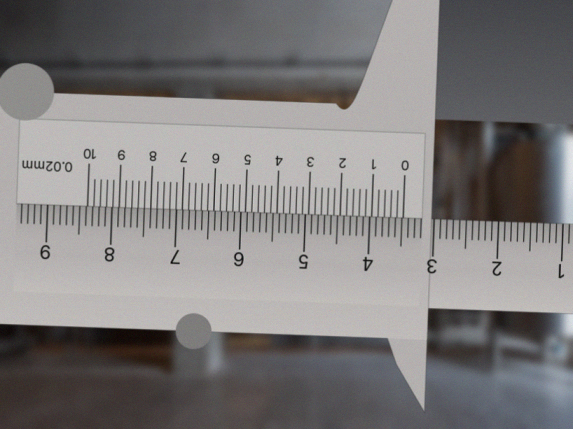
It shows **34.8** mm
